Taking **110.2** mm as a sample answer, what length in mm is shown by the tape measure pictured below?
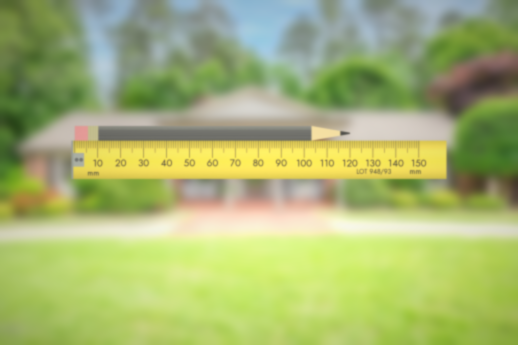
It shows **120** mm
